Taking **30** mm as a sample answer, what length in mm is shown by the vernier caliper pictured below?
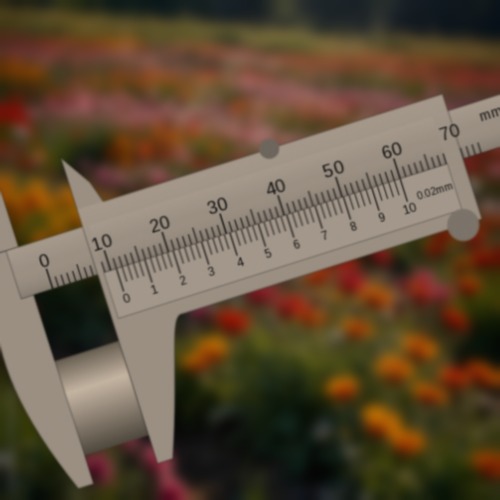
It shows **11.0** mm
